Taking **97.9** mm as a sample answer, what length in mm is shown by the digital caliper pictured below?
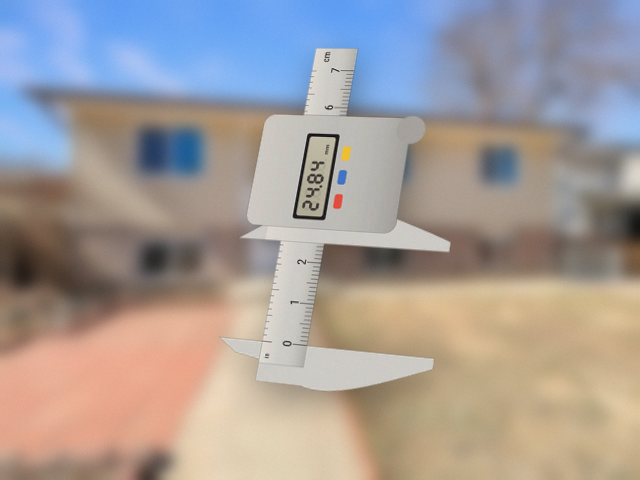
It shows **24.84** mm
